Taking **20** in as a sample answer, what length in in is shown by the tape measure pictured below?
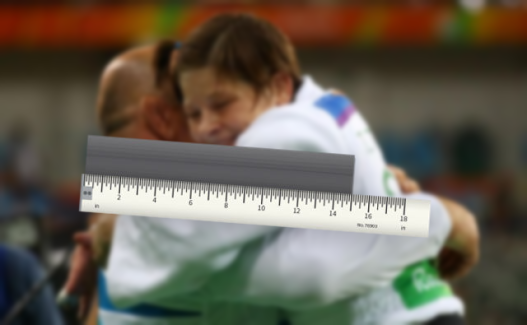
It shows **15** in
